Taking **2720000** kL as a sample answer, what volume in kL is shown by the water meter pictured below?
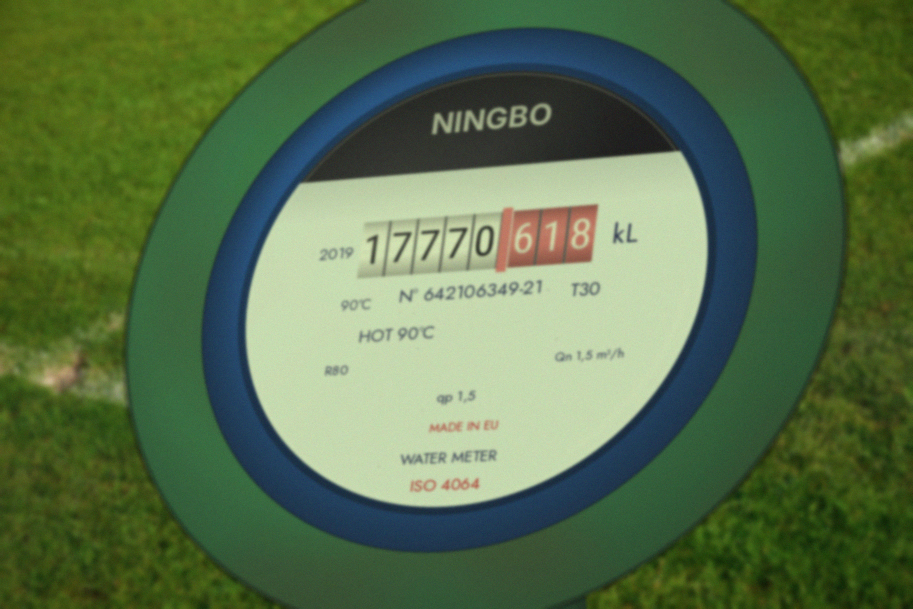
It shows **17770.618** kL
